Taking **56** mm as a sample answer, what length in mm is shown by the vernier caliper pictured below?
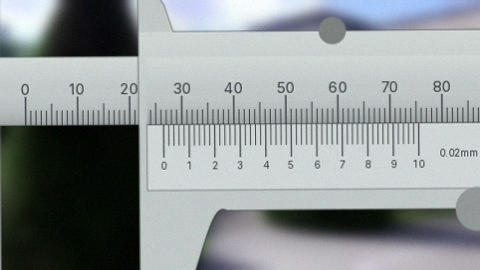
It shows **26.5** mm
